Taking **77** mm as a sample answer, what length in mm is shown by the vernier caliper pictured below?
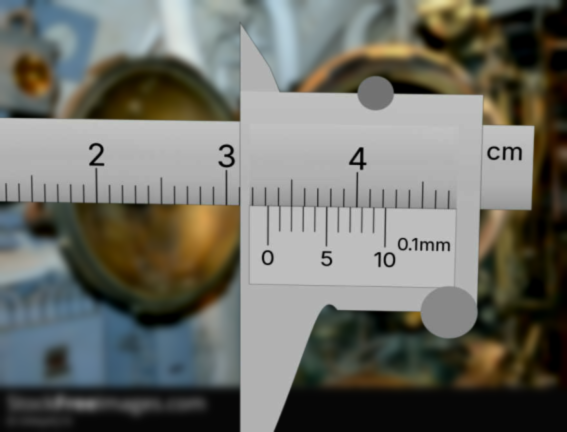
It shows **33.2** mm
